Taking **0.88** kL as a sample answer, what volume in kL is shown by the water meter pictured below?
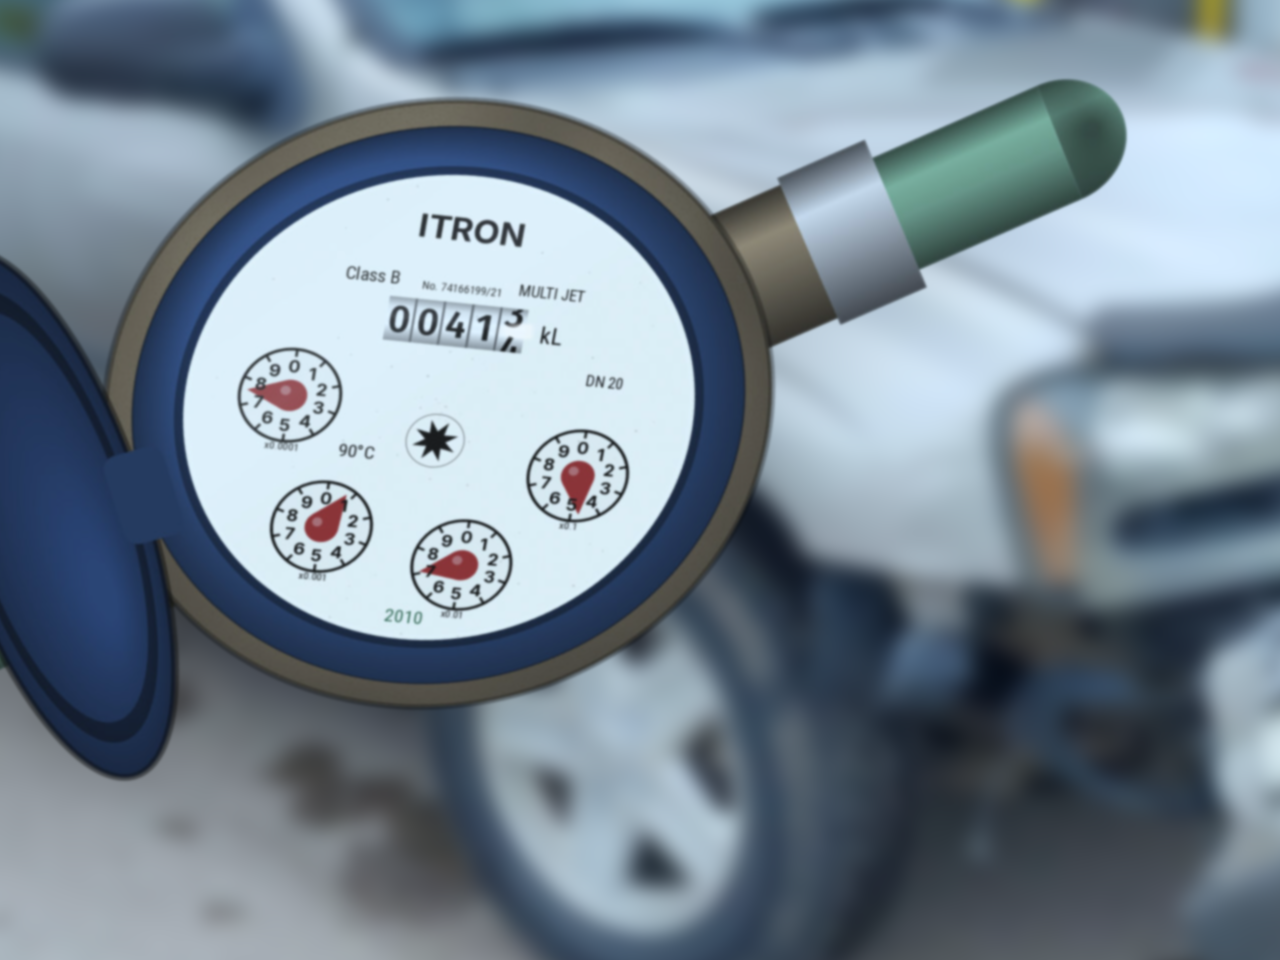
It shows **413.4707** kL
